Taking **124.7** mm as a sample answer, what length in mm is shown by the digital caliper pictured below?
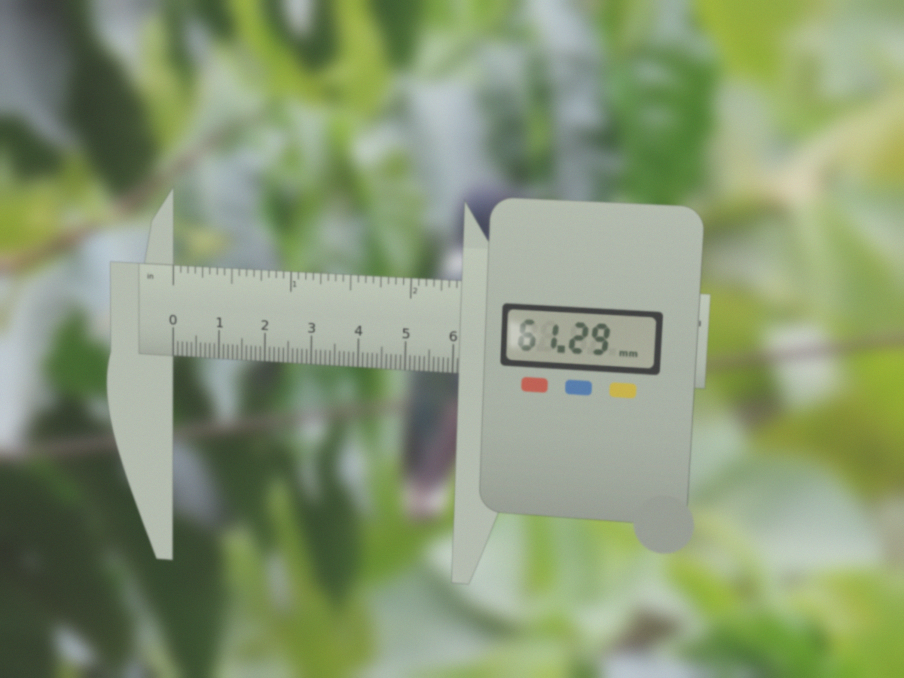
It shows **61.29** mm
